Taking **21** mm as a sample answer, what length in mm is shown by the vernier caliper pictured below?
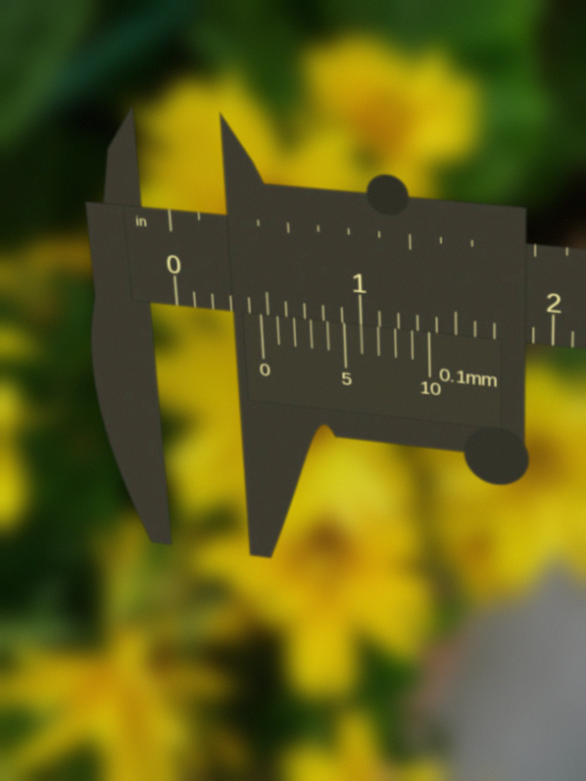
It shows **4.6** mm
